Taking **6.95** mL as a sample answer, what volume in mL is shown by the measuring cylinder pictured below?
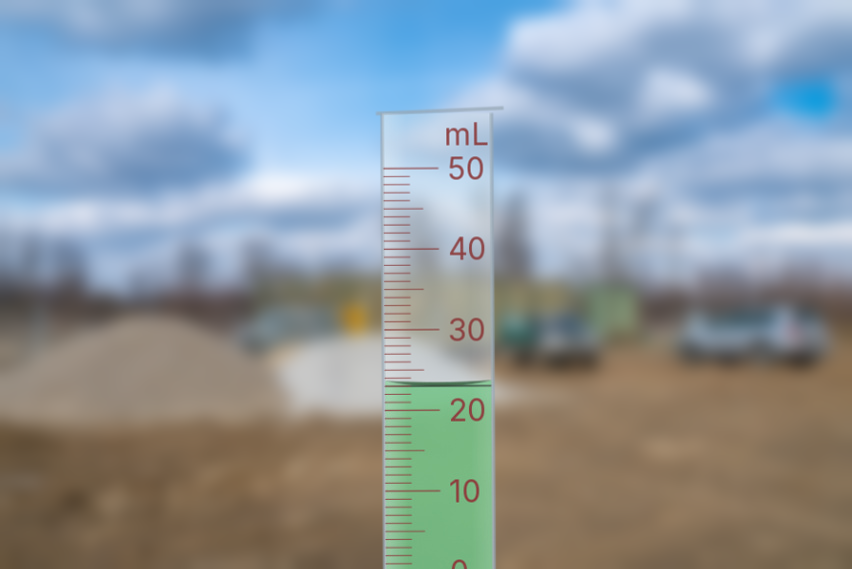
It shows **23** mL
